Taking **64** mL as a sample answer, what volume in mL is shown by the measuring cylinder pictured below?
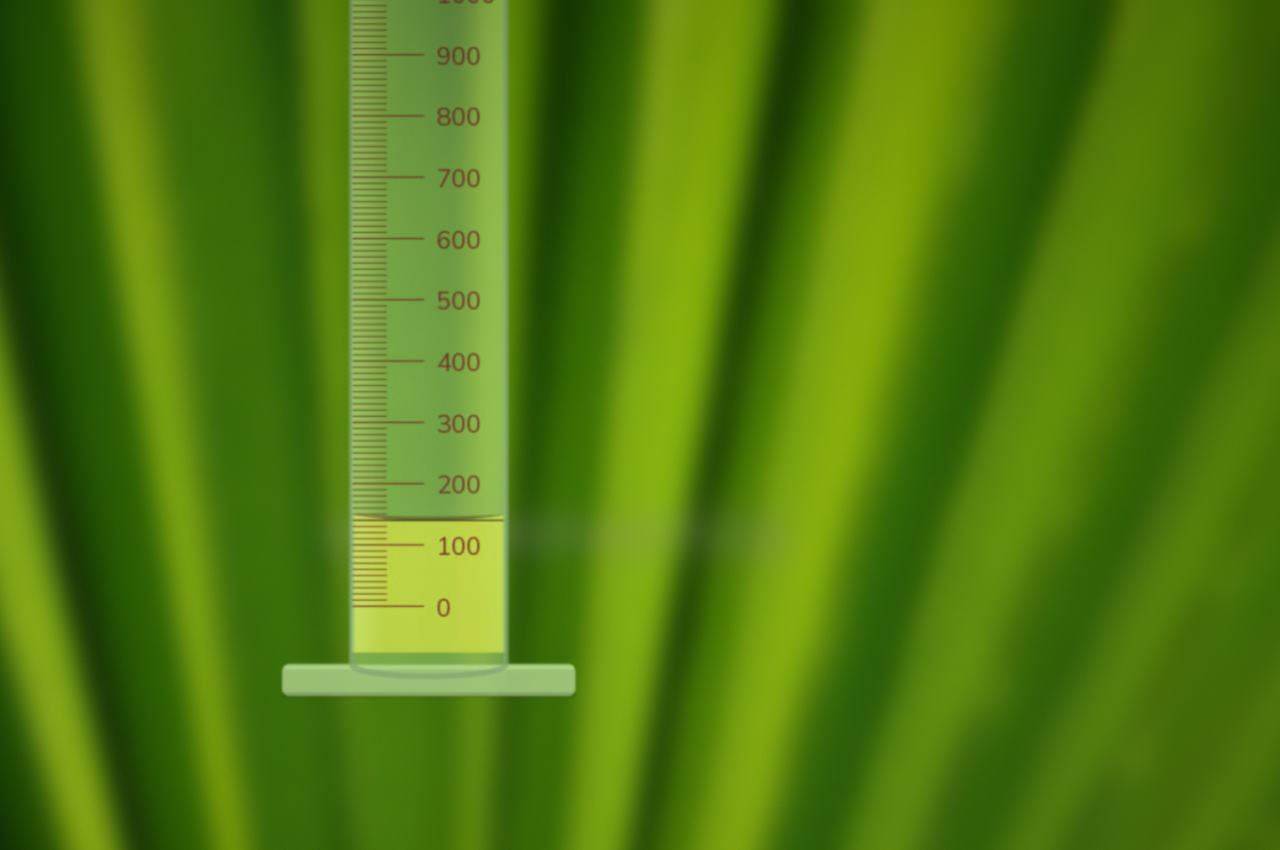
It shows **140** mL
